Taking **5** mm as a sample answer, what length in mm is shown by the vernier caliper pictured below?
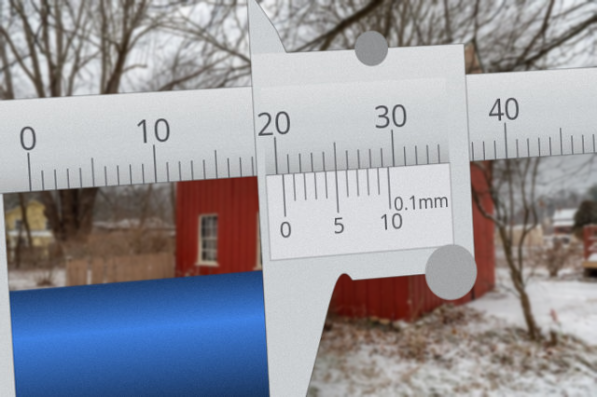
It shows **20.5** mm
